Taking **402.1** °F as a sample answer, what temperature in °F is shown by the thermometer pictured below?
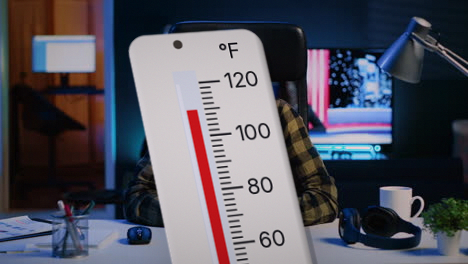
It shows **110** °F
